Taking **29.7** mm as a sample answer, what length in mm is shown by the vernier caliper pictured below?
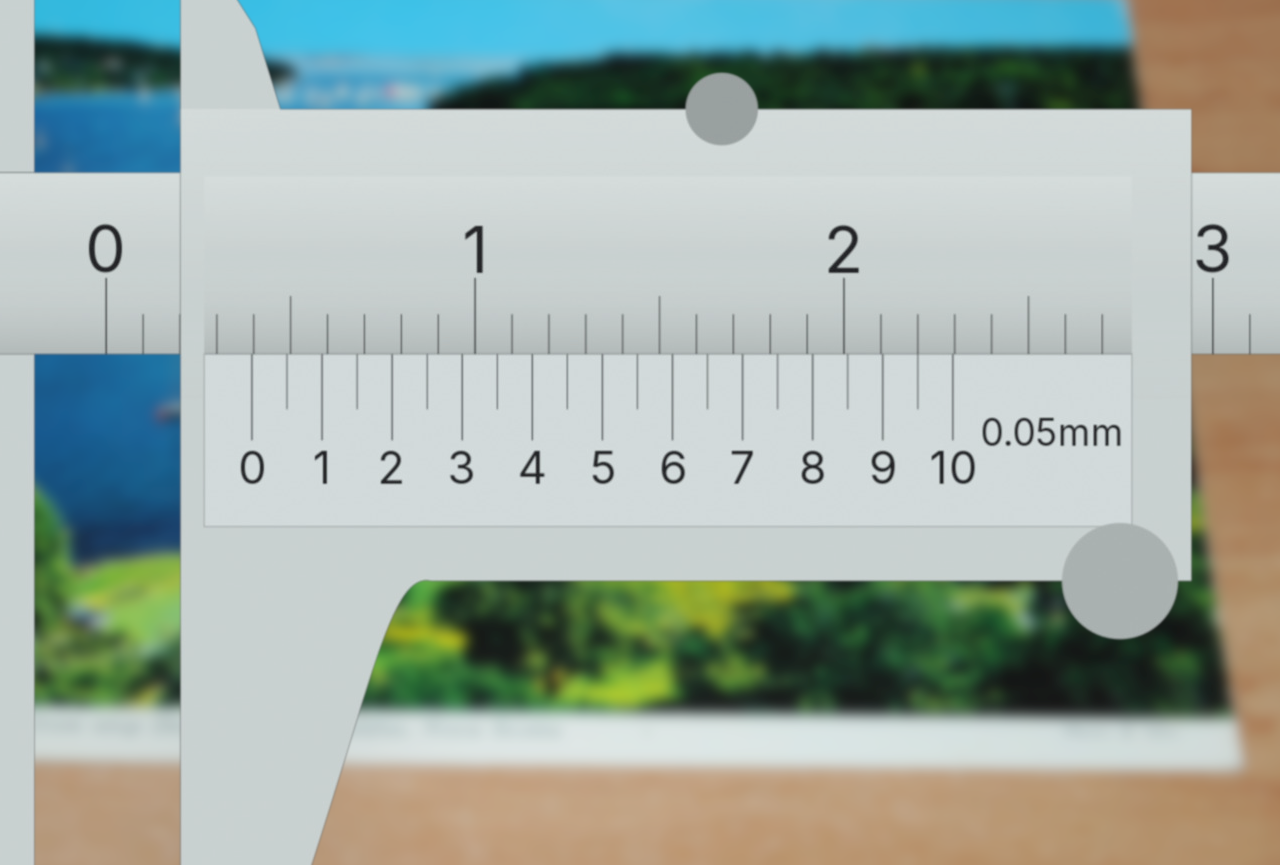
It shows **3.95** mm
